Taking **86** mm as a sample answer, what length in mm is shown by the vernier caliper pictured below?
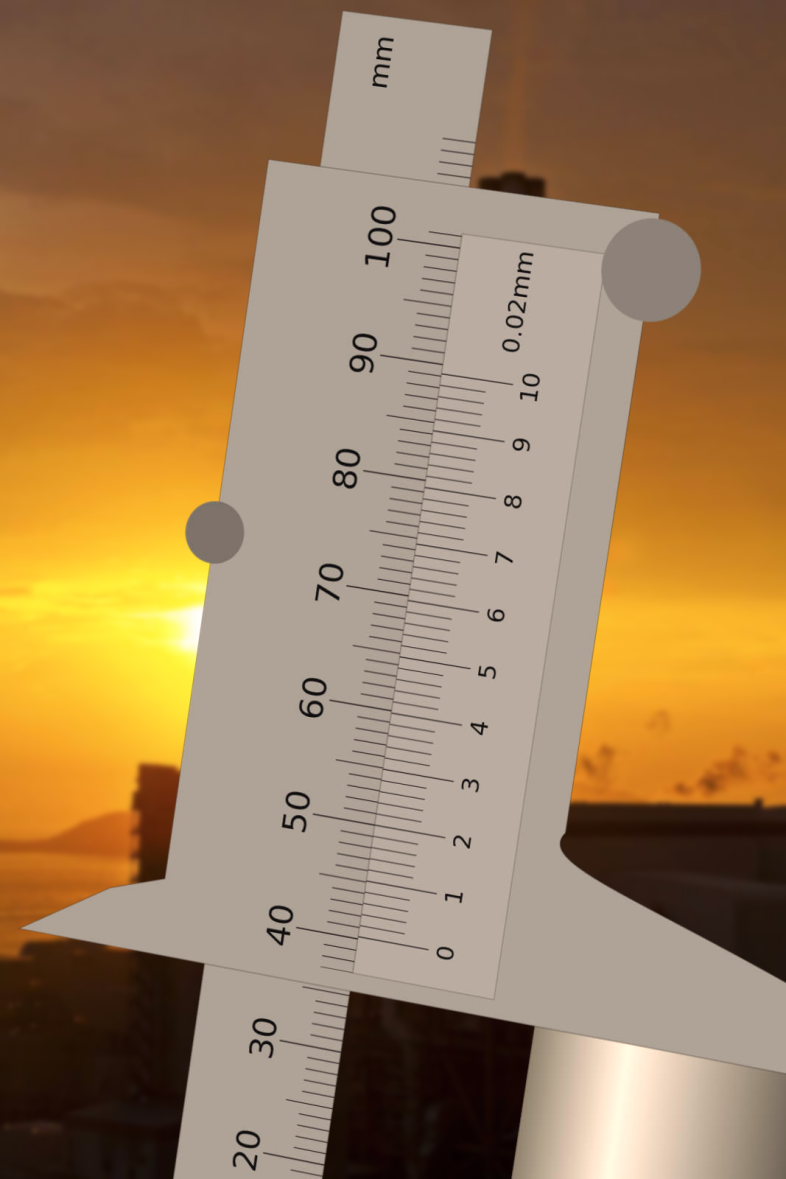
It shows **40.2** mm
